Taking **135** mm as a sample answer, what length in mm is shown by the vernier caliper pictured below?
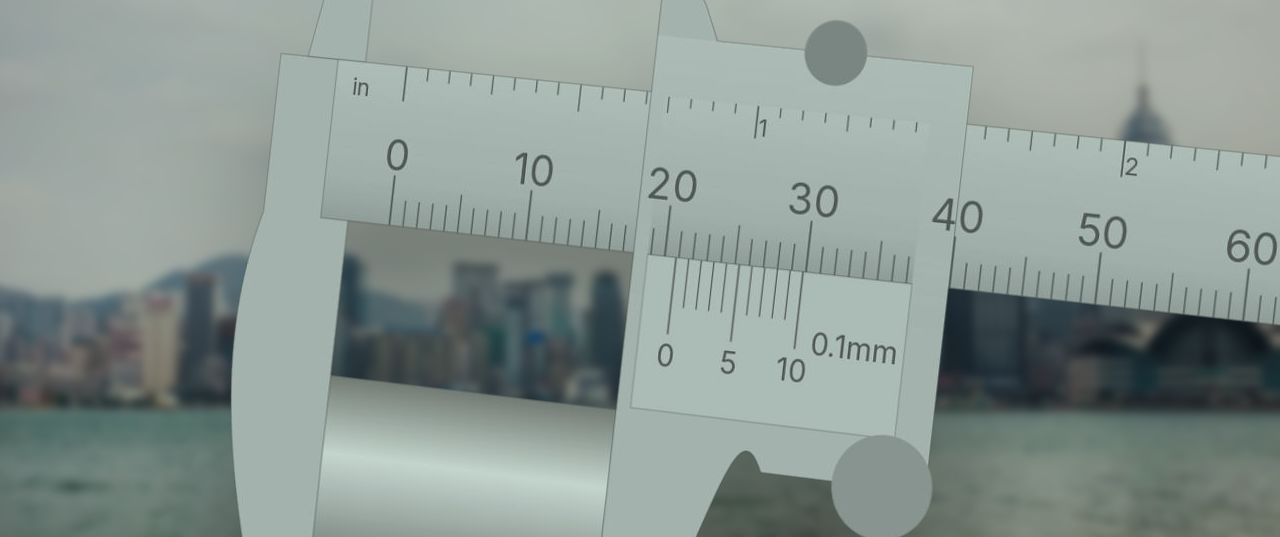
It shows **20.8** mm
